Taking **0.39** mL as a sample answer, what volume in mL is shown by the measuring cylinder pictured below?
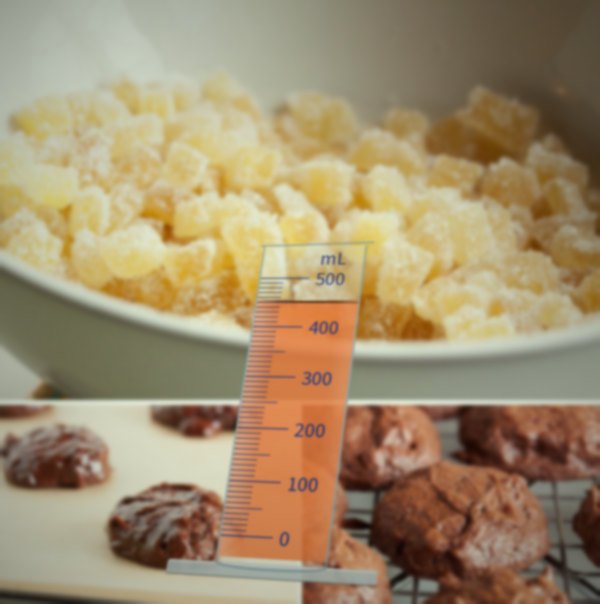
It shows **450** mL
